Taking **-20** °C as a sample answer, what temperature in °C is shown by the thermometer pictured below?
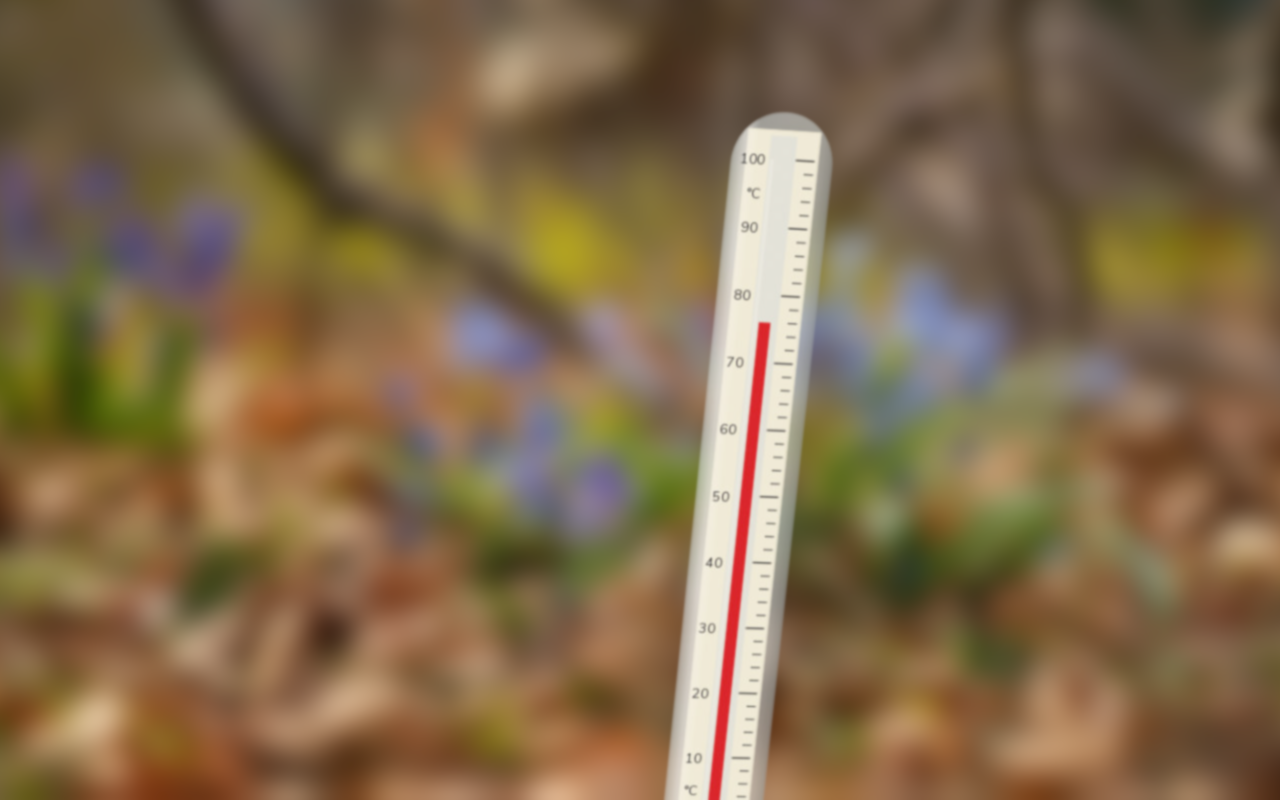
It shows **76** °C
